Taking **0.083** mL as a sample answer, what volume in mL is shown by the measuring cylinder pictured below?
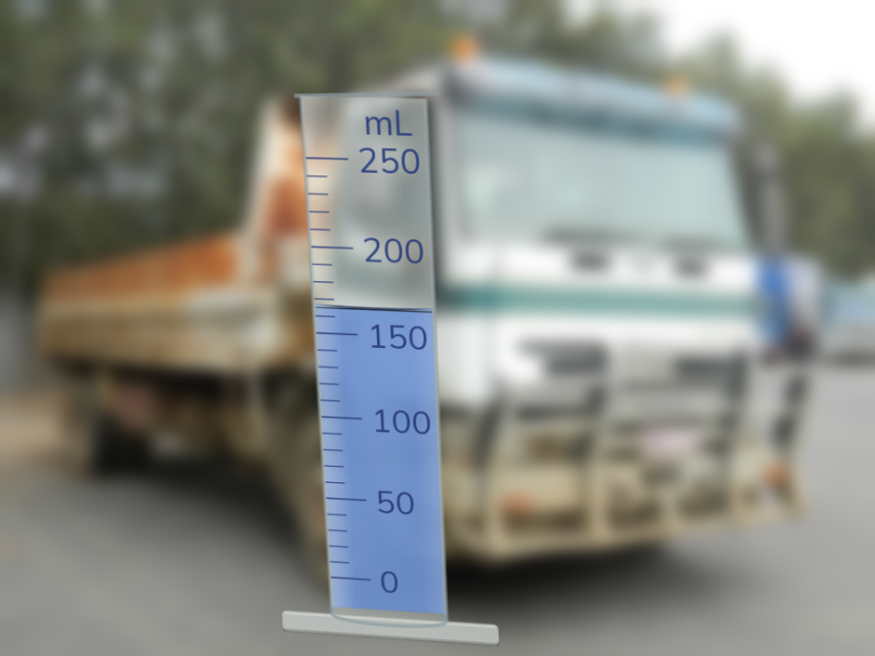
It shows **165** mL
